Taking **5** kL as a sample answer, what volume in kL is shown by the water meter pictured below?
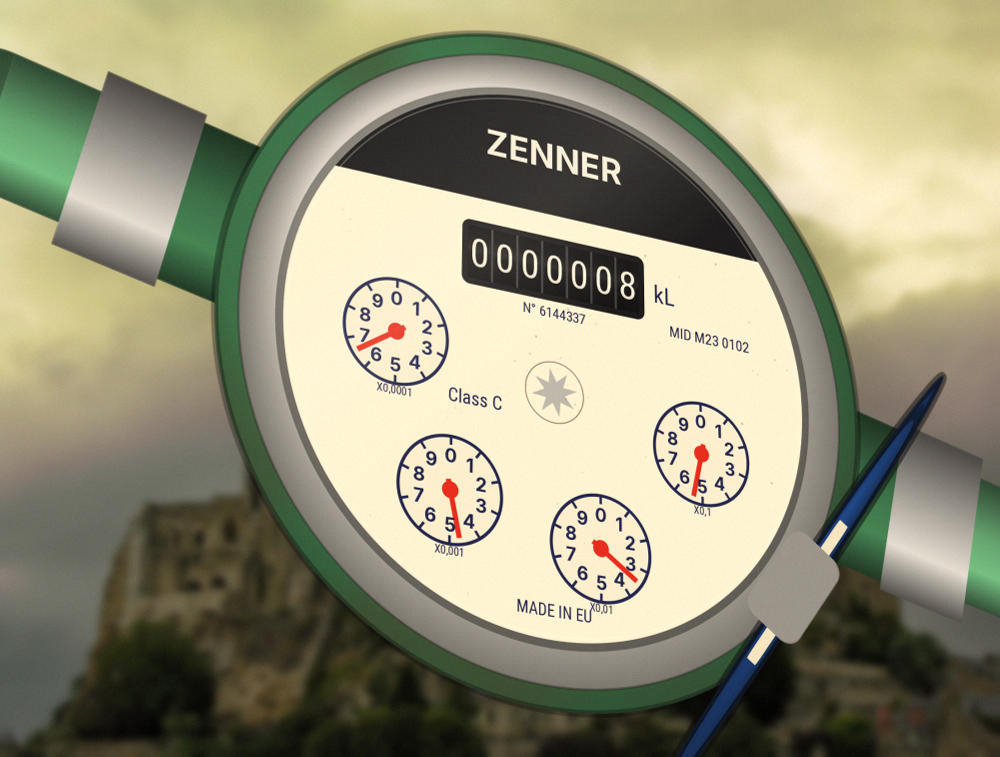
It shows **8.5346** kL
